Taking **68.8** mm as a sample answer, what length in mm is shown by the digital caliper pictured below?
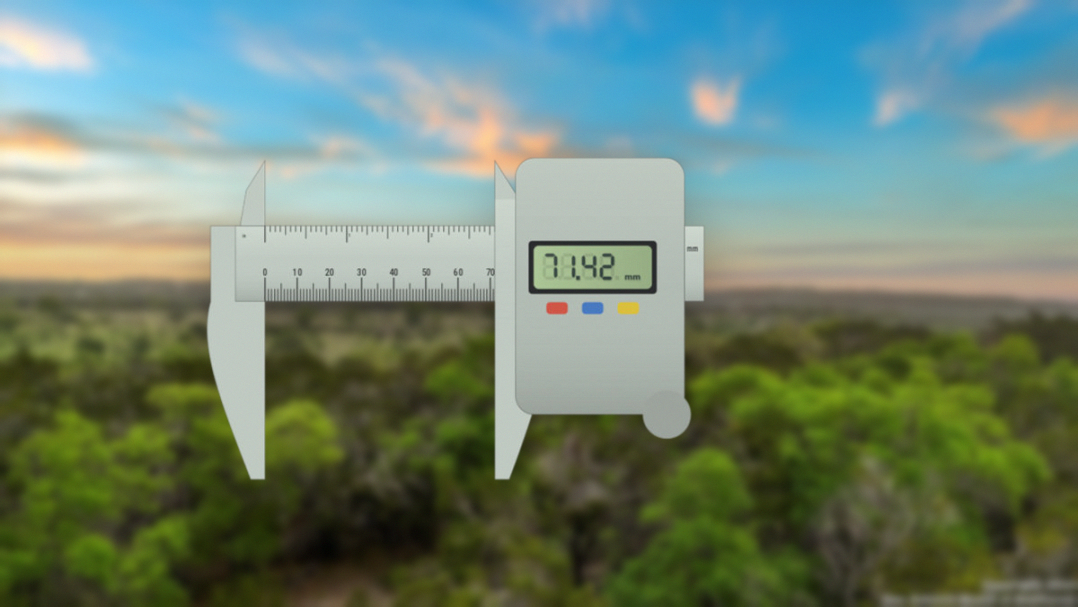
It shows **71.42** mm
